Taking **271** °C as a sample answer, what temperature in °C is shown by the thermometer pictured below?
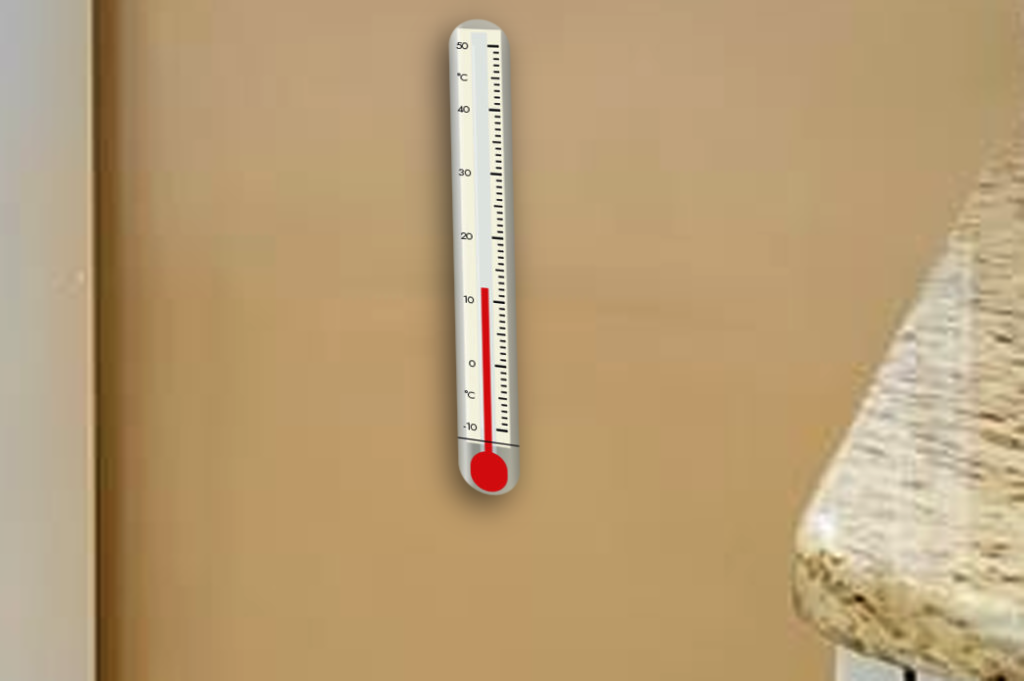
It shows **12** °C
